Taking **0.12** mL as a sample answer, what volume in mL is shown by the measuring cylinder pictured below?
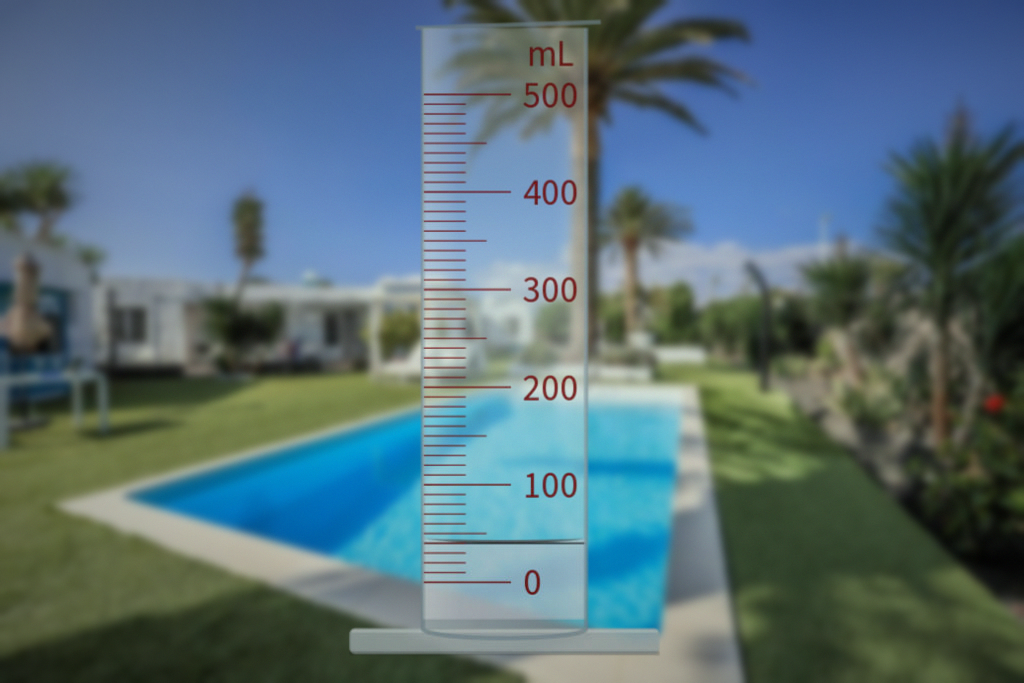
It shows **40** mL
